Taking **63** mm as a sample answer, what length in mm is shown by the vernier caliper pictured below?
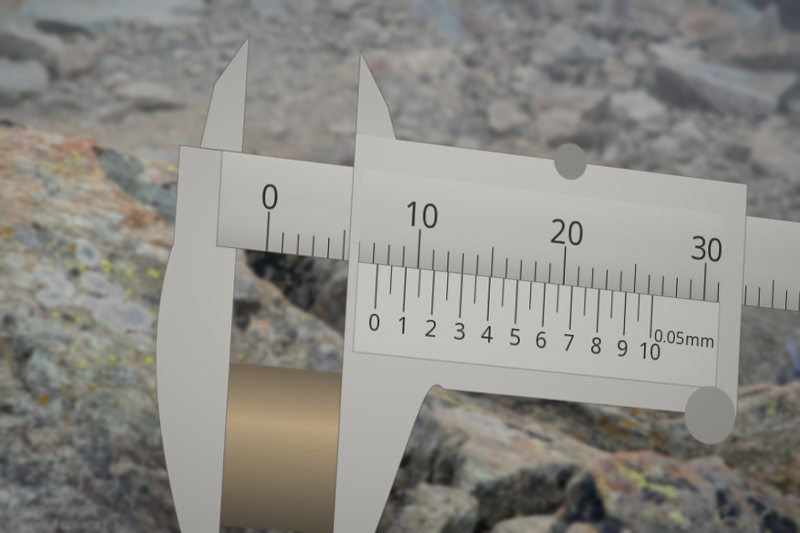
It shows **7.3** mm
